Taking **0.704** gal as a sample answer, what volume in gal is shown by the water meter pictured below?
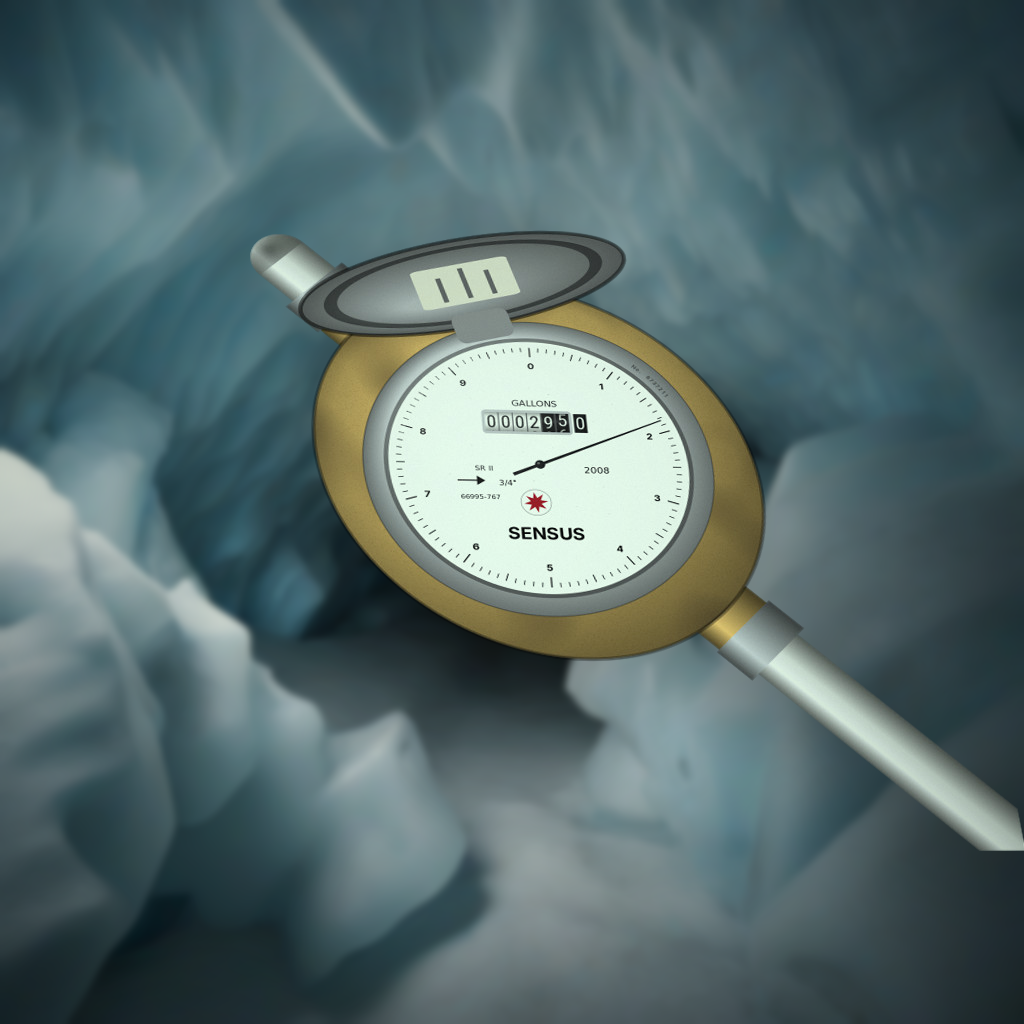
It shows **2951.8** gal
